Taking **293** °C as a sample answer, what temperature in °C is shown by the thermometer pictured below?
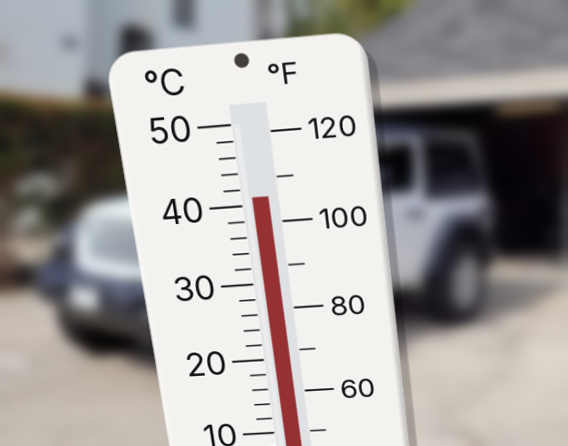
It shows **41** °C
